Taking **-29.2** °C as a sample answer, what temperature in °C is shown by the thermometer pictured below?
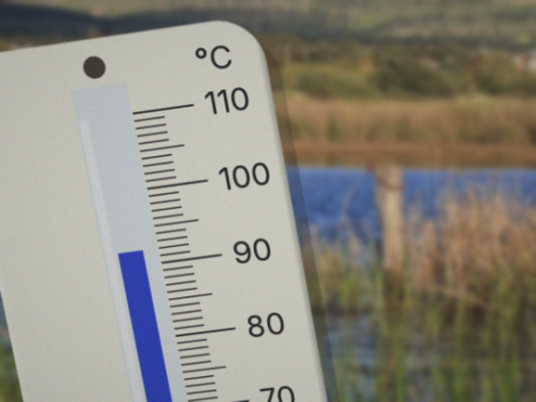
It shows **92** °C
